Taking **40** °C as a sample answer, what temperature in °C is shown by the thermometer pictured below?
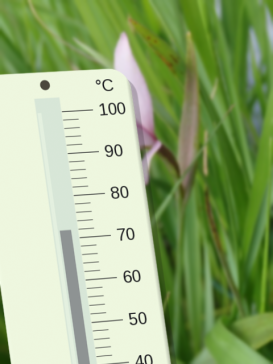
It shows **72** °C
